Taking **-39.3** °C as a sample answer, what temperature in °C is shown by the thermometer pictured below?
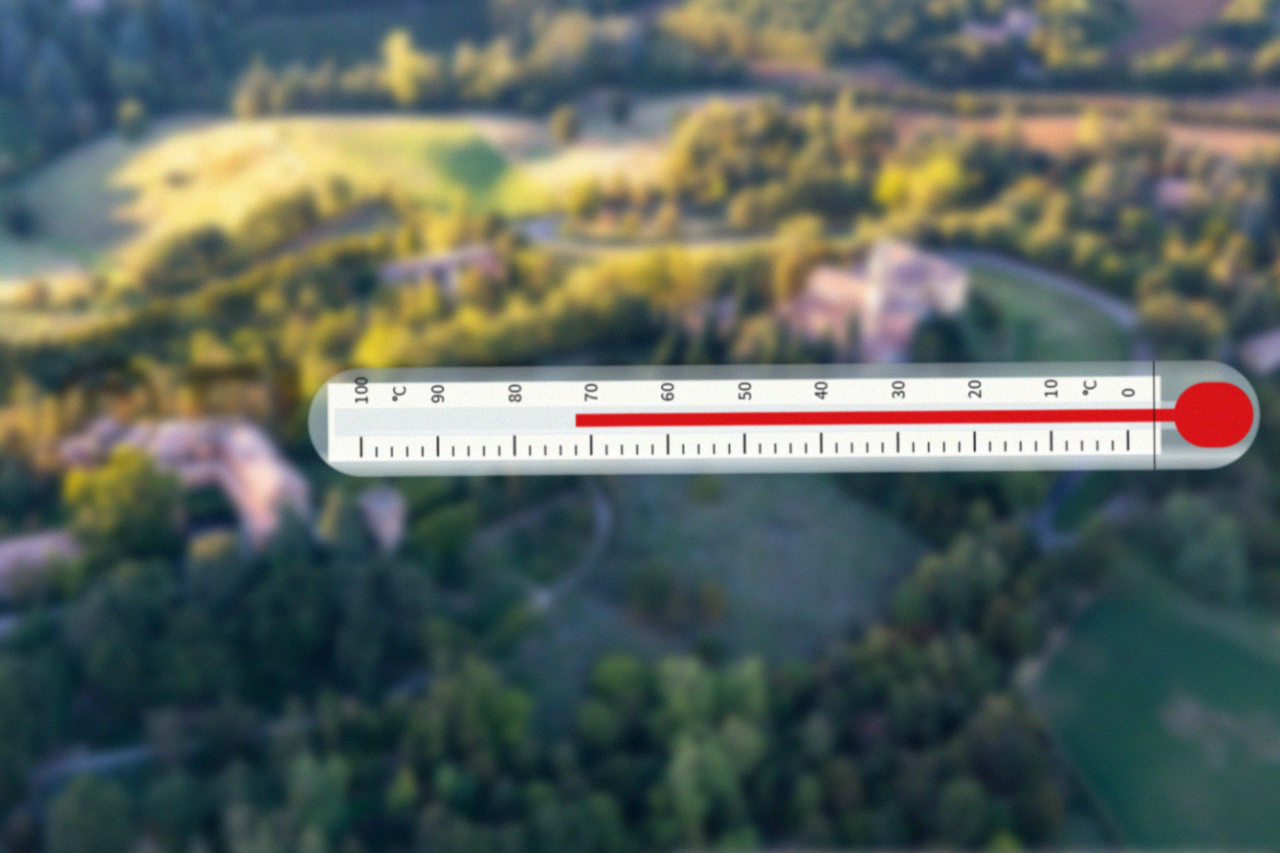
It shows **72** °C
